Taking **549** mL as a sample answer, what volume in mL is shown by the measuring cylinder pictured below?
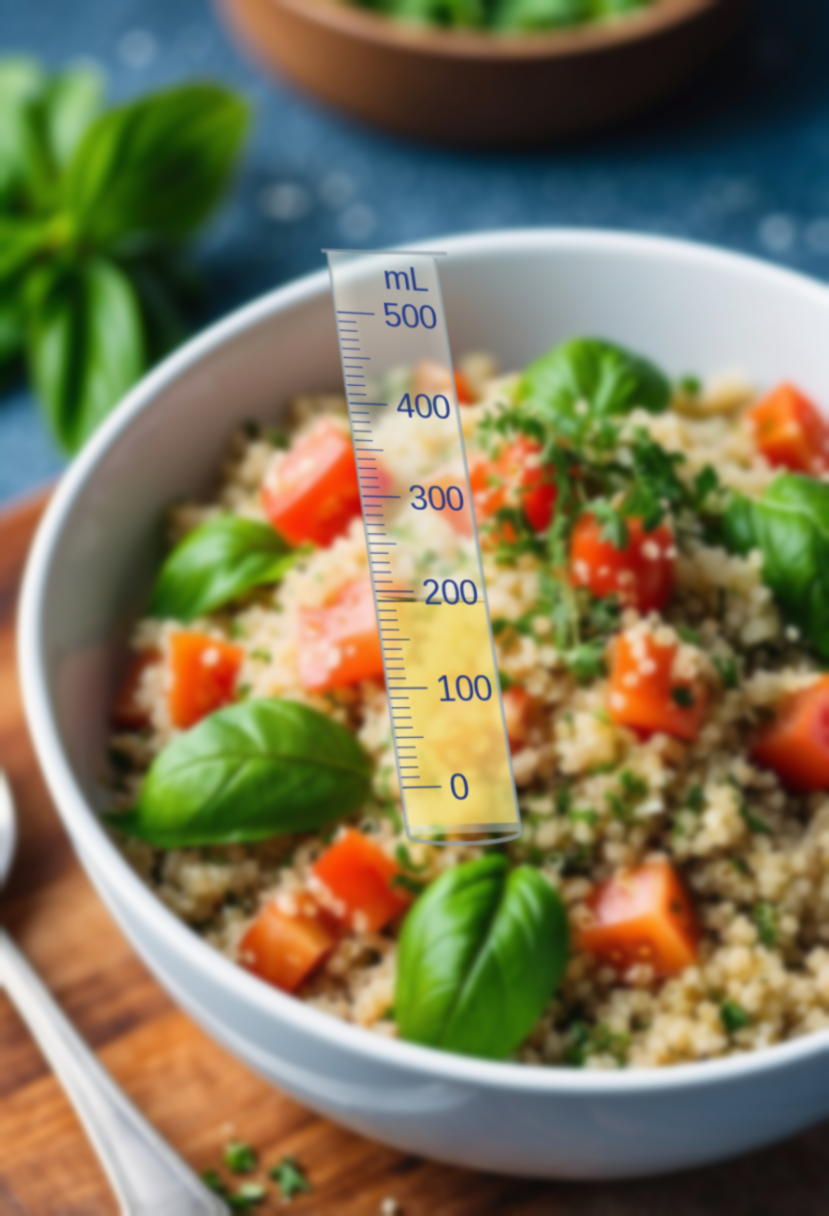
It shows **190** mL
